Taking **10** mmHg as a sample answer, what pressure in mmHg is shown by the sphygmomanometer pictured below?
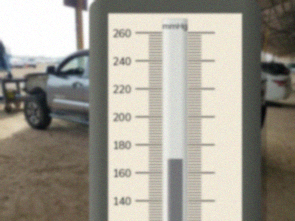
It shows **170** mmHg
